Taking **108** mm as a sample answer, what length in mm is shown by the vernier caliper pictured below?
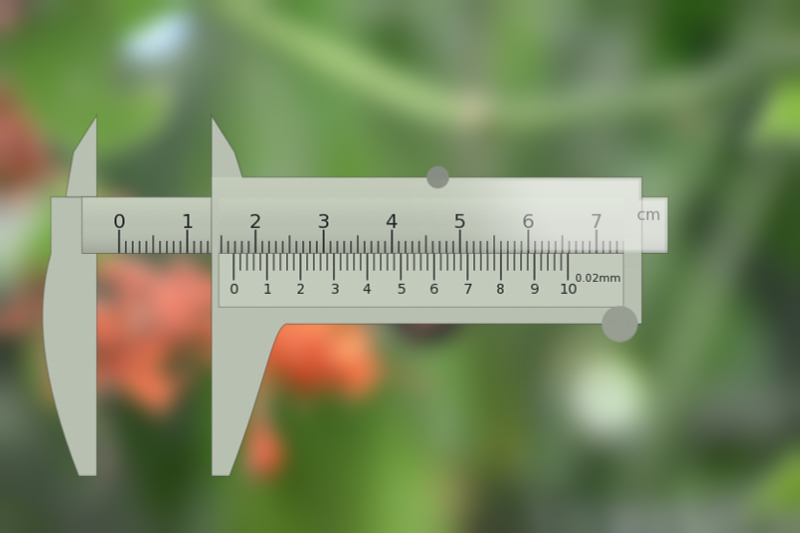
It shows **16.8** mm
